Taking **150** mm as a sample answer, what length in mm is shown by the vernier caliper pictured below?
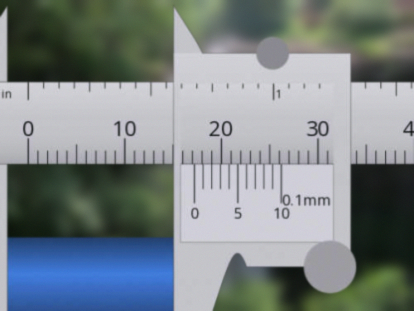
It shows **17.2** mm
